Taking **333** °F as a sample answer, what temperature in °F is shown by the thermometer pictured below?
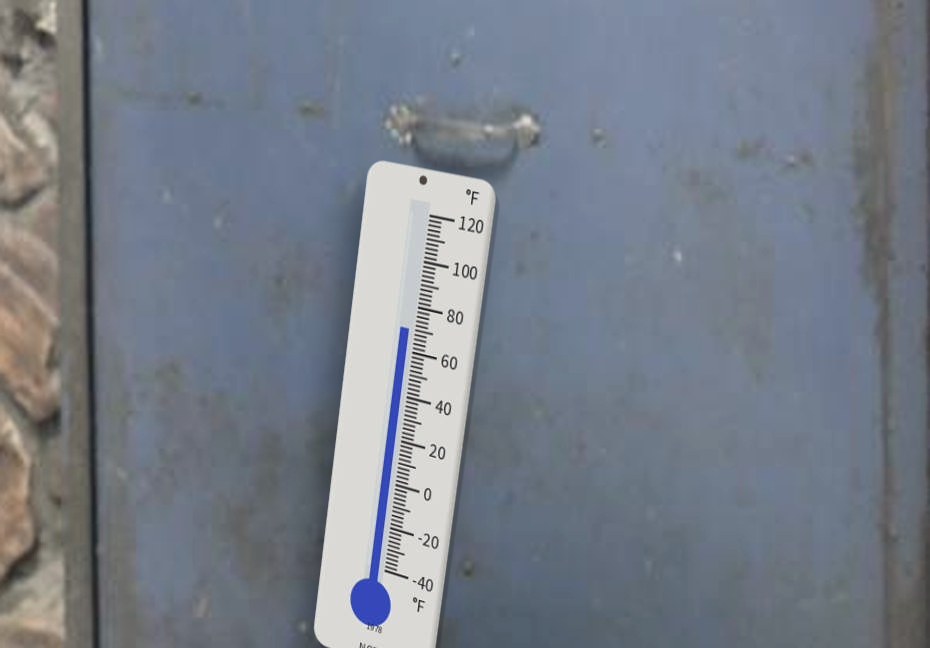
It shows **70** °F
